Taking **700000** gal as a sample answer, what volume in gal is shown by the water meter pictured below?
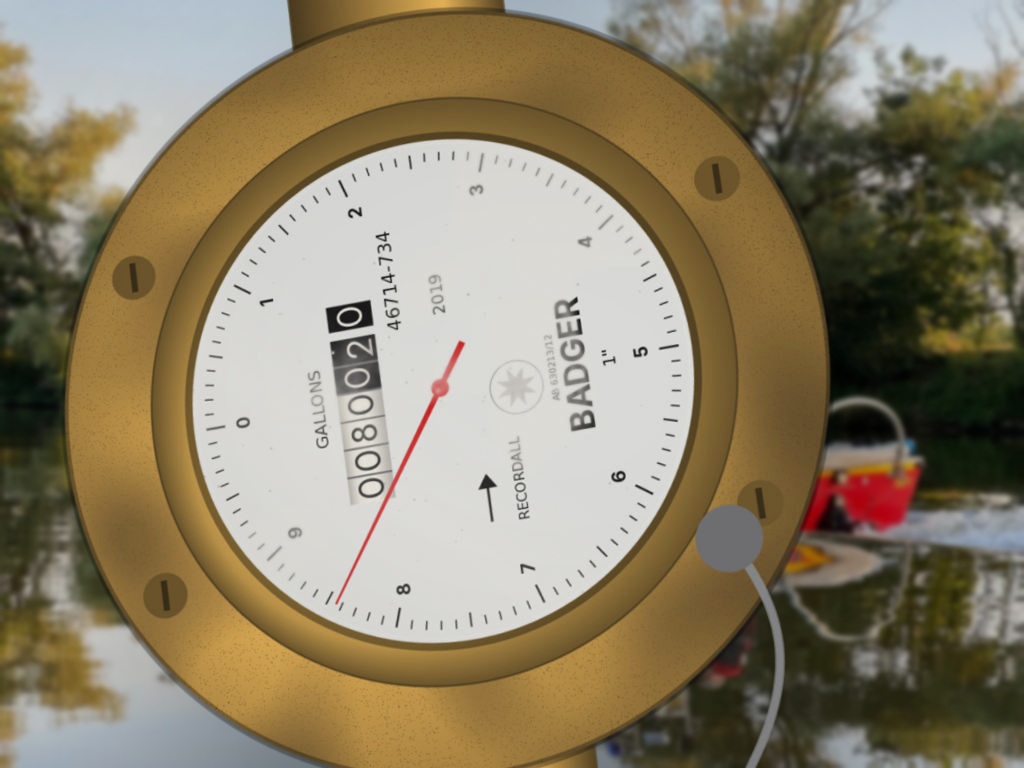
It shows **80018.4** gal
